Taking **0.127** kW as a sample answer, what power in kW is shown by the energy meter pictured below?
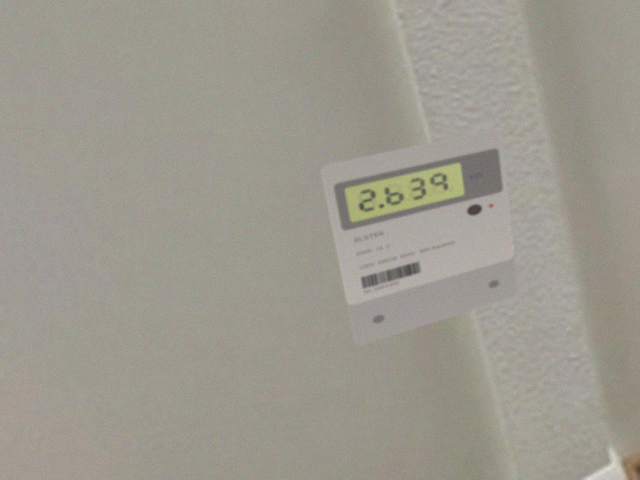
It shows **2.639** kW
